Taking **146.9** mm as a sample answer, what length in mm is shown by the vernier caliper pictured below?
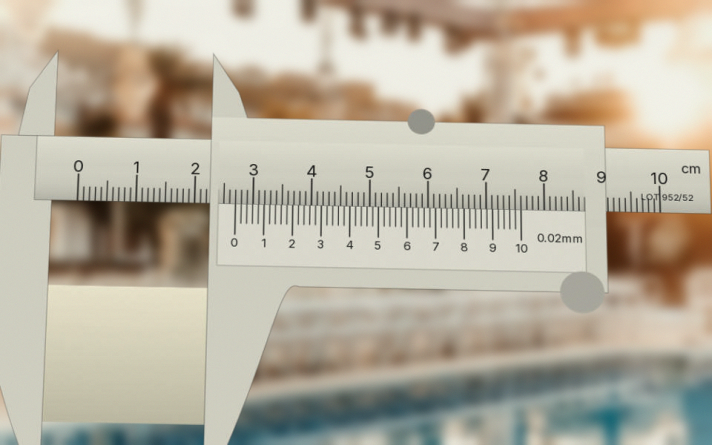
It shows **27.0** mm
